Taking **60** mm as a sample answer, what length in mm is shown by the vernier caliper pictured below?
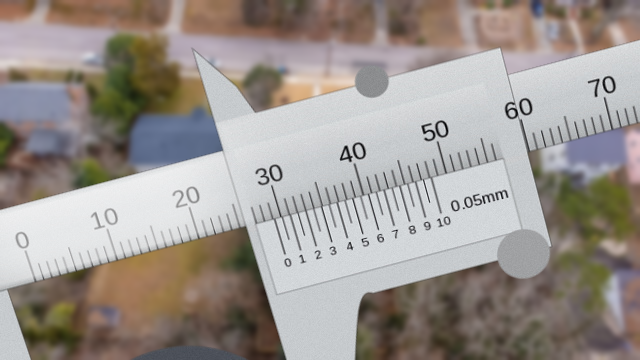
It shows **29.2** mm
